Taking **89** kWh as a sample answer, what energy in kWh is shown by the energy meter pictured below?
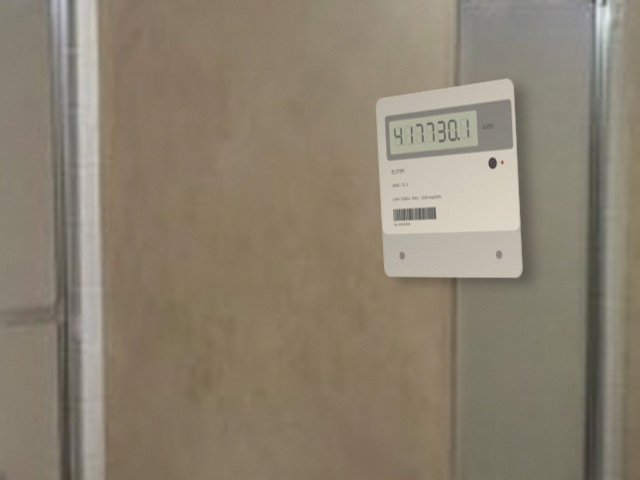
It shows **417730.1** kWh
